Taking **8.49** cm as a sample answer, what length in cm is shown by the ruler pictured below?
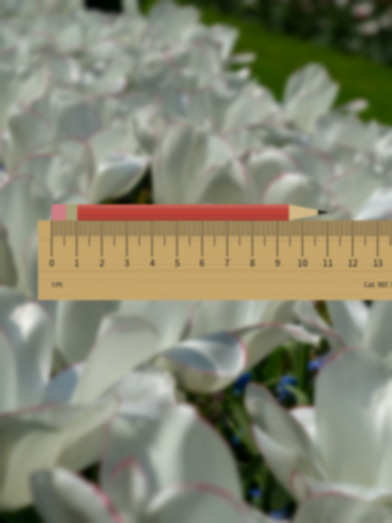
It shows **11** cm
